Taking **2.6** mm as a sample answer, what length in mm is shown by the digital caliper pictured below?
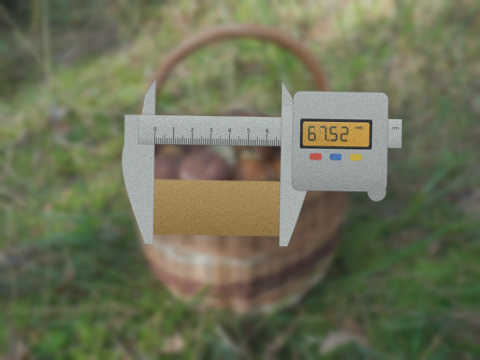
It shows **67.52** mm
